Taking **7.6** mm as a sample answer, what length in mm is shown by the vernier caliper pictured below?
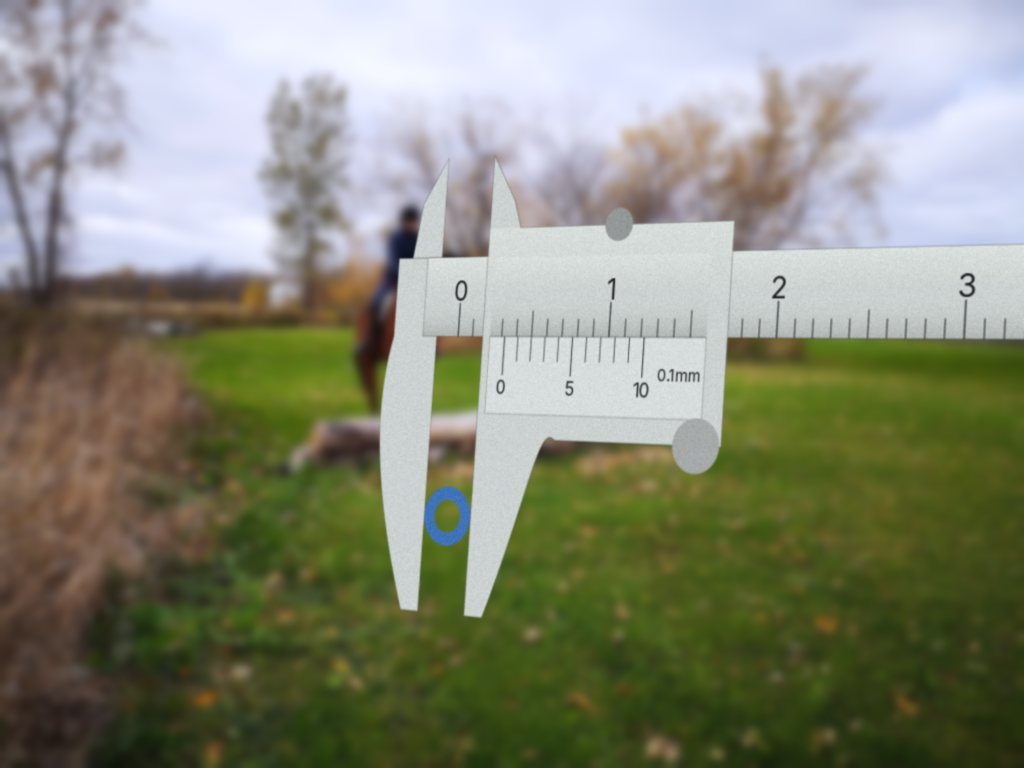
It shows **3.2** mm
